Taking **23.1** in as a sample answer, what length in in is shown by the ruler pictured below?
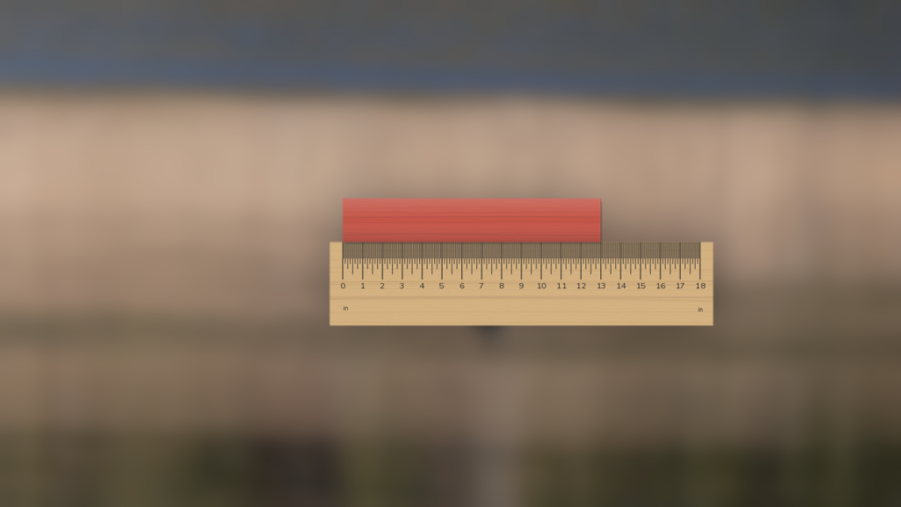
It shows **13** in
